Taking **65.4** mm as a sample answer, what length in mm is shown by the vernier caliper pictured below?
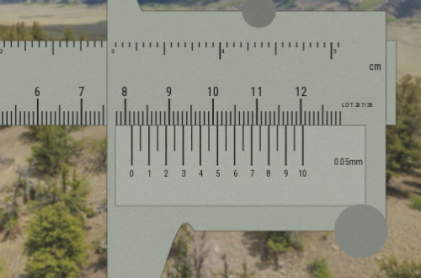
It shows **81.5** mm
